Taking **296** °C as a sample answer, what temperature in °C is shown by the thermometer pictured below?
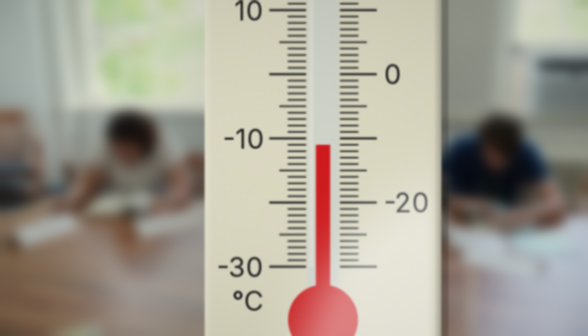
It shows **-11** °C
